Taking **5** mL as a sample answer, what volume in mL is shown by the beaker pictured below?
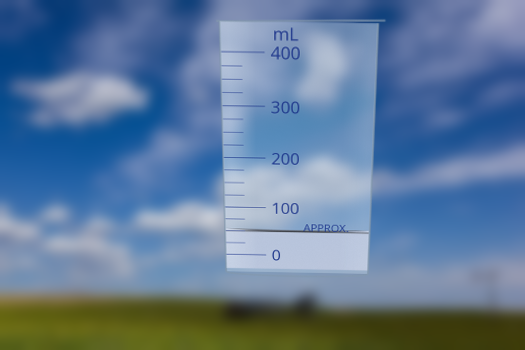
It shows **50** mL
